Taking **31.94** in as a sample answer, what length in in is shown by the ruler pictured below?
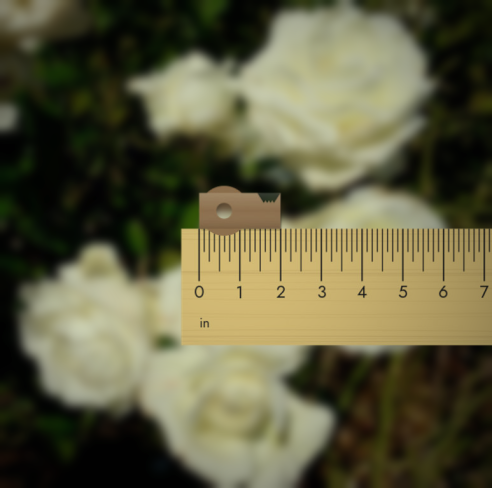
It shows **2** in
